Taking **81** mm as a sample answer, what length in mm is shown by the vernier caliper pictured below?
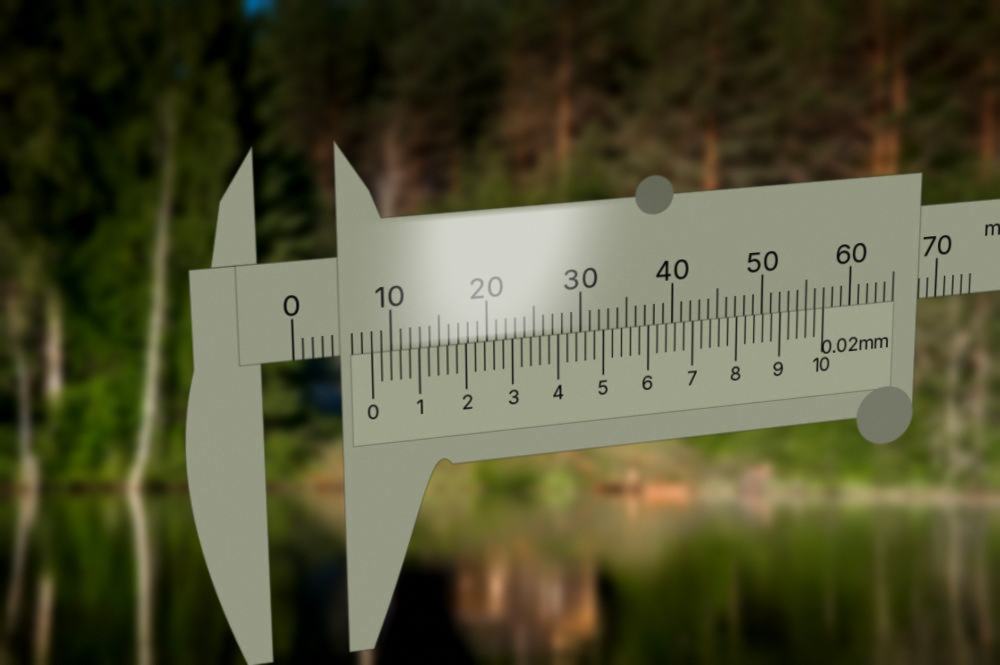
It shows **8.0** mm
